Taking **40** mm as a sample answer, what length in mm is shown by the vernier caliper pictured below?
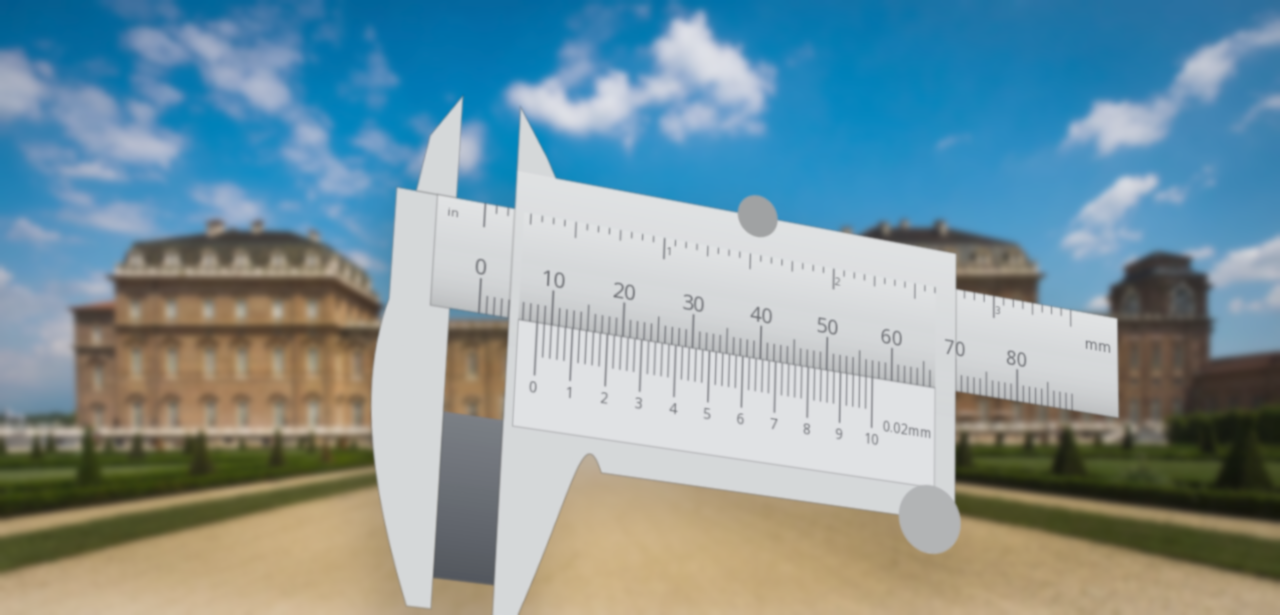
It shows **8.0** mm
